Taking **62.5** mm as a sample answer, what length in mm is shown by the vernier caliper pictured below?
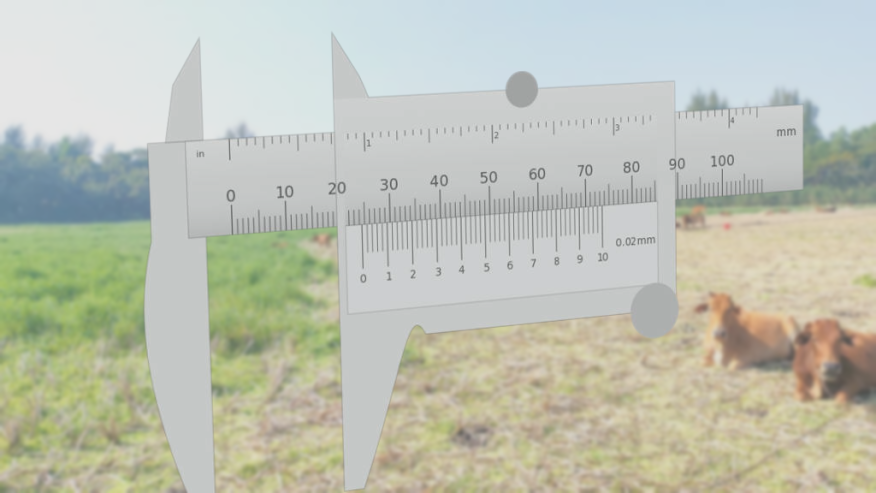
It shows **24.5** mm
